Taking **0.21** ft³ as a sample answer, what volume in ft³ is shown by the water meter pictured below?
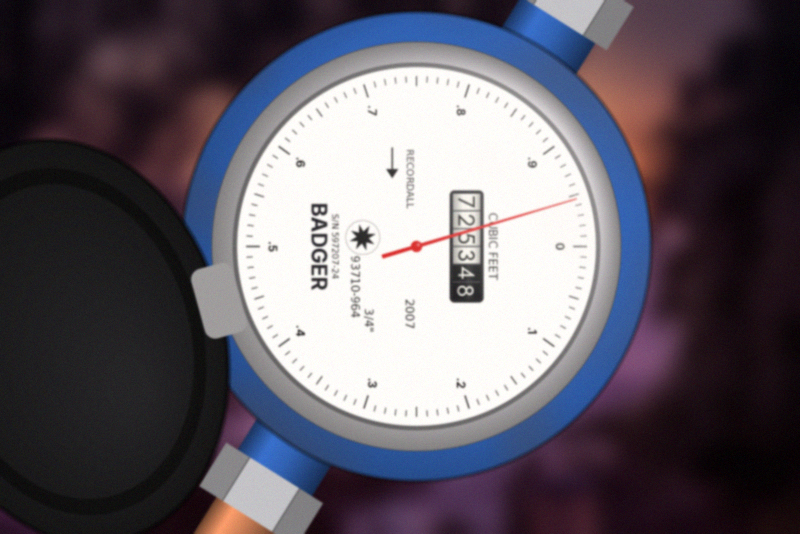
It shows **725347.95** ft³
